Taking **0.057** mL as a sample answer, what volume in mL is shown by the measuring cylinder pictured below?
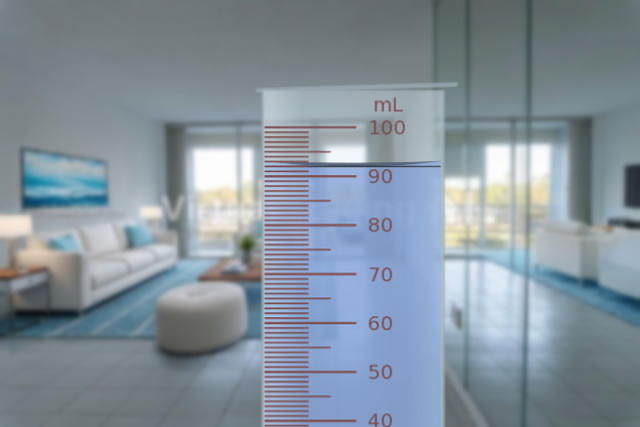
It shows **92** mL
